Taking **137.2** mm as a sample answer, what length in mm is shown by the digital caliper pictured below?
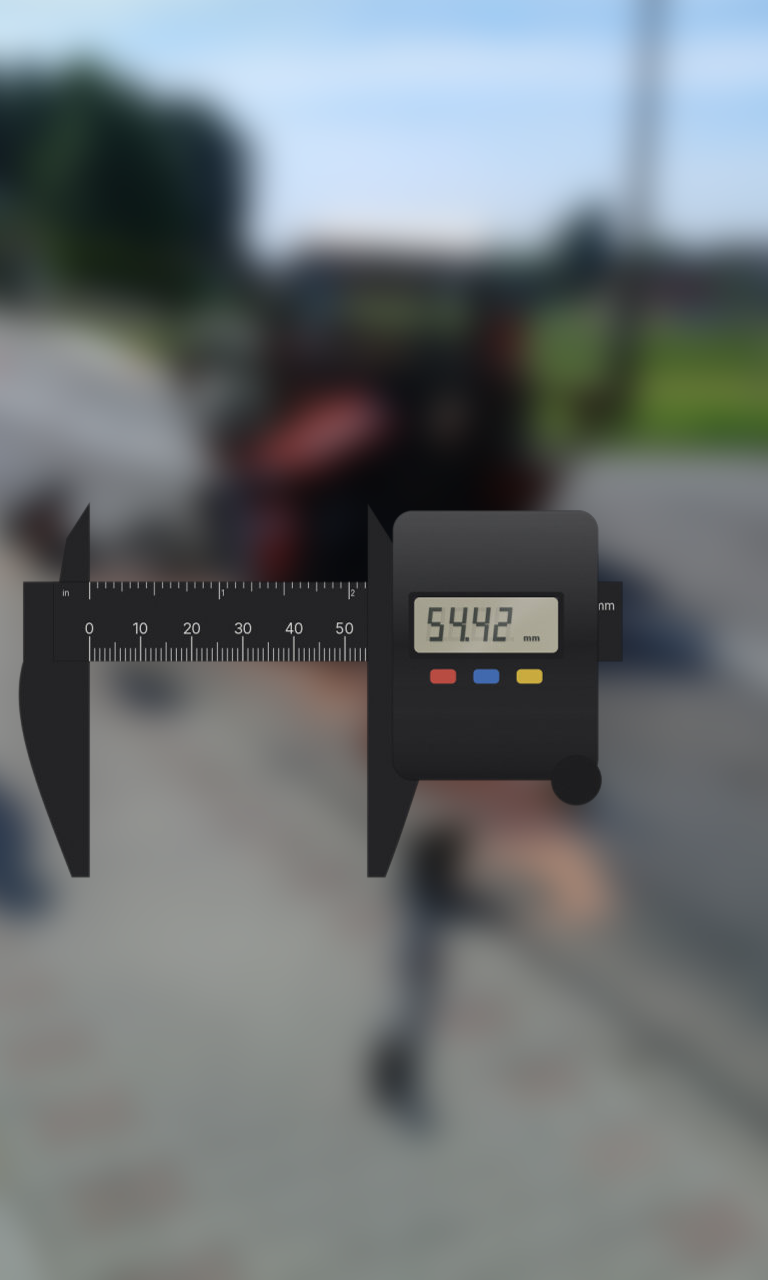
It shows **54.42** mm
